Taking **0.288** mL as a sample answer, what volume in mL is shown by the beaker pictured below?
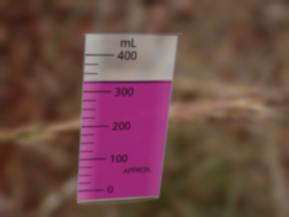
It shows **325** mL
